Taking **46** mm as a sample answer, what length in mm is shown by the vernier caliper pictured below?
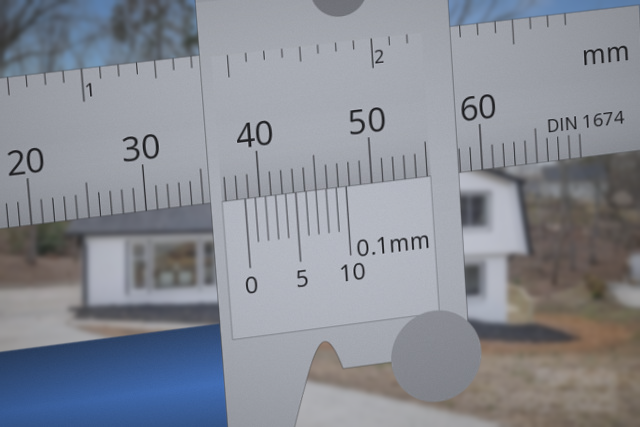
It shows **38.7** mm
